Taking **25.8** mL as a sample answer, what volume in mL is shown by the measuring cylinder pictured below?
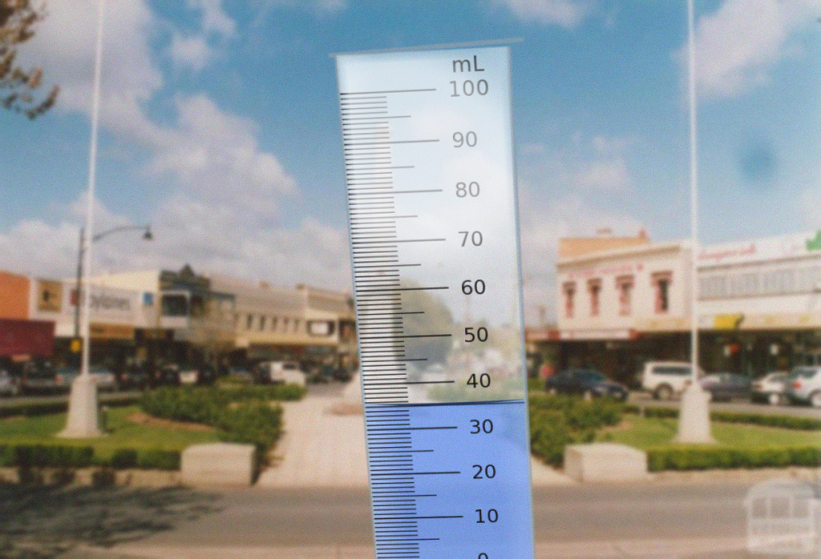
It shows **35** mL
